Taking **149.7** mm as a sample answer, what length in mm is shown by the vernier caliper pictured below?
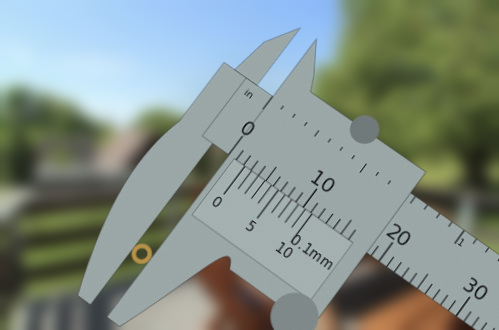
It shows **2.2** mm
